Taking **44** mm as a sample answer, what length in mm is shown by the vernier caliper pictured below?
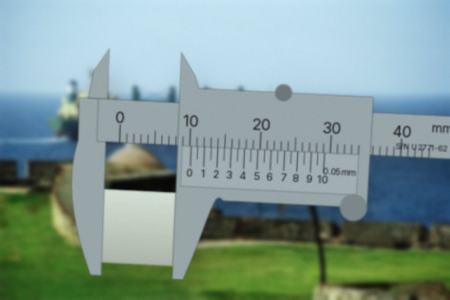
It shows **10.2** mm
